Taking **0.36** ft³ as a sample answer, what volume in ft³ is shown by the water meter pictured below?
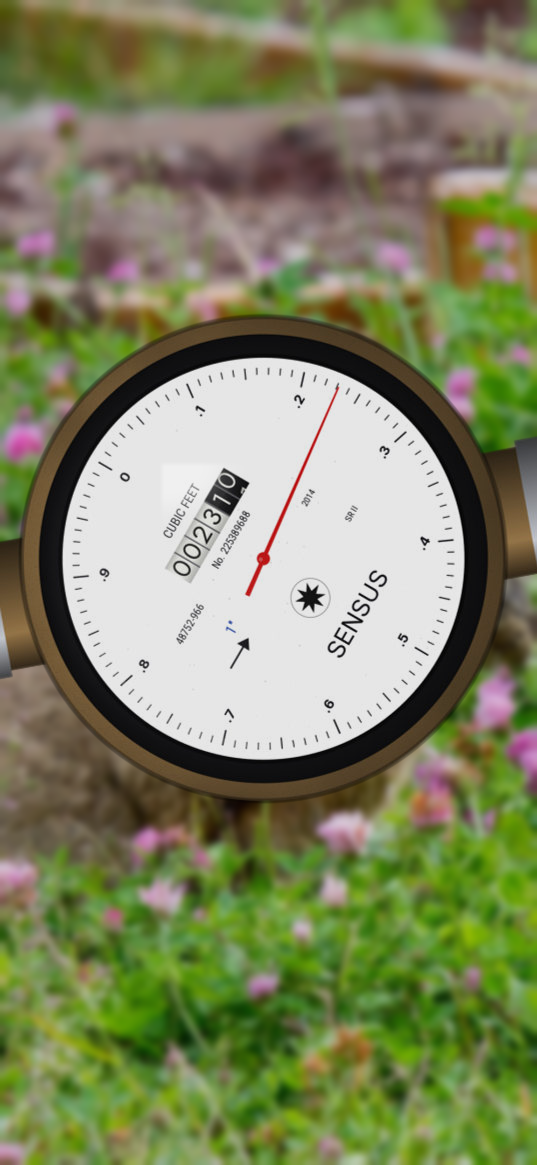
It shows **2310.23** ft³
